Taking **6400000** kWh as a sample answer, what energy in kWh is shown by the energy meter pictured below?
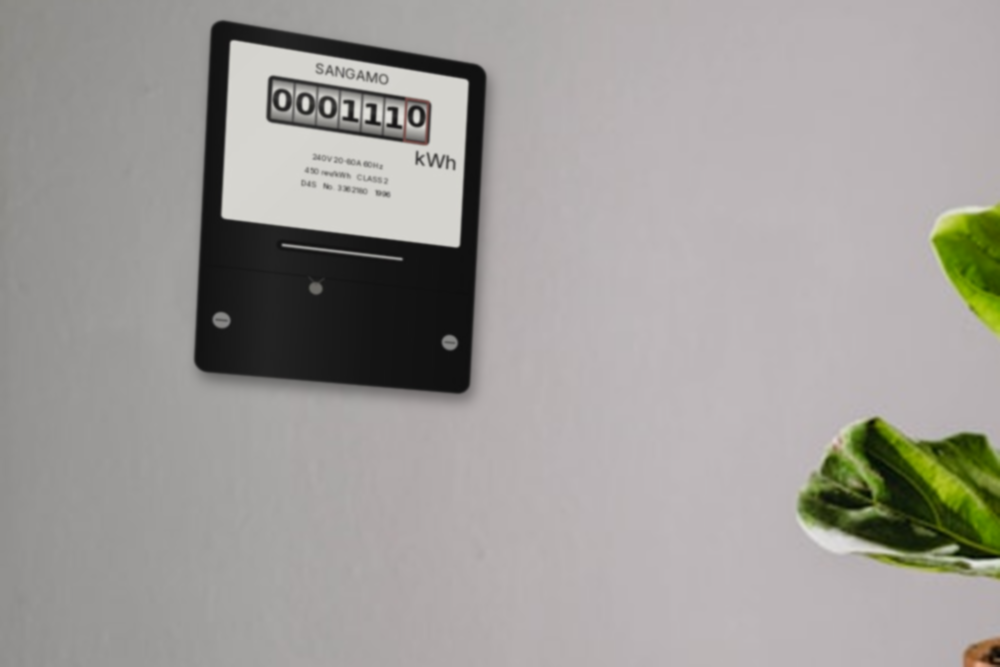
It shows **111.0** kWh
